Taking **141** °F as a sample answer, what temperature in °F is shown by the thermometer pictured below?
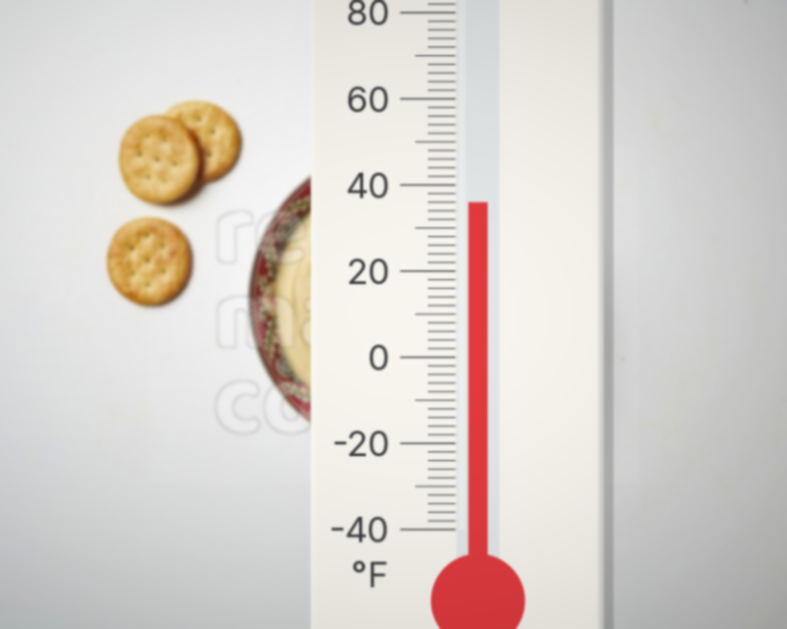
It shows **36** °F
